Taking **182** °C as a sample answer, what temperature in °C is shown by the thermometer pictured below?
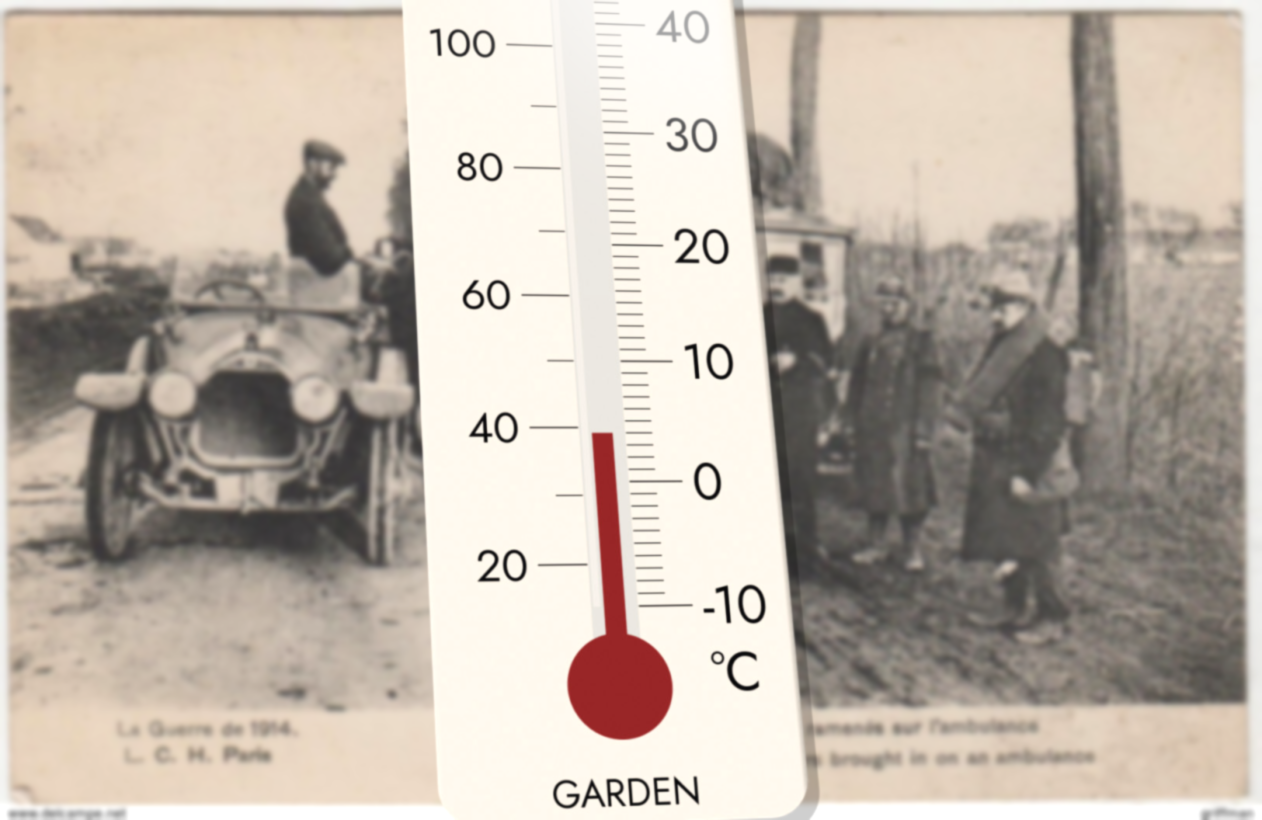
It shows **4** °C
